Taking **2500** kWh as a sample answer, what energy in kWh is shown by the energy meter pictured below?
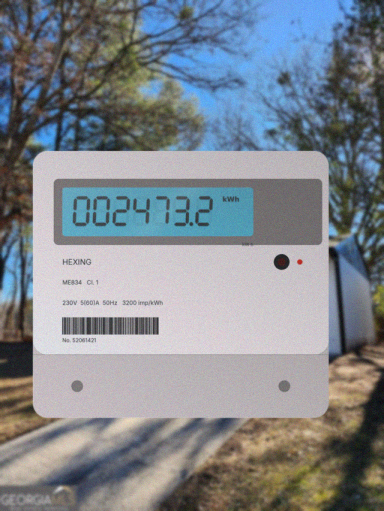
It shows **2473.2** kWh
